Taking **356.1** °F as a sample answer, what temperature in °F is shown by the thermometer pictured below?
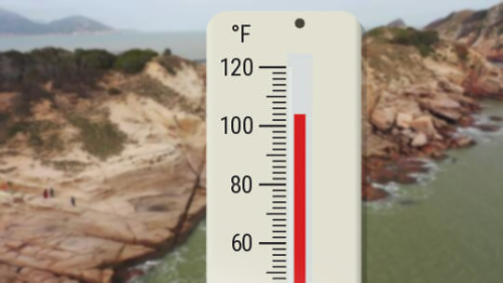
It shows **104** °F
